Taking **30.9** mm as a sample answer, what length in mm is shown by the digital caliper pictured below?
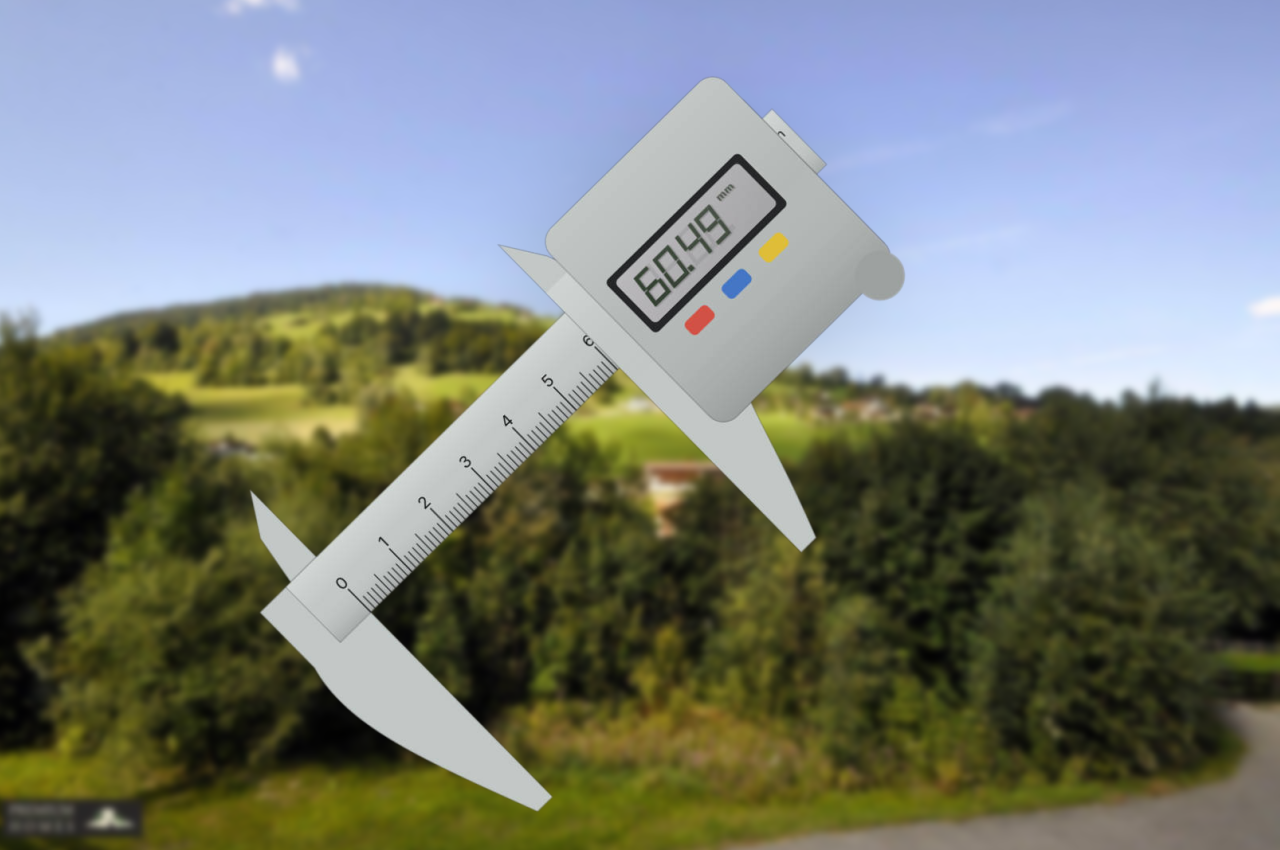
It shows **60.49** mm
